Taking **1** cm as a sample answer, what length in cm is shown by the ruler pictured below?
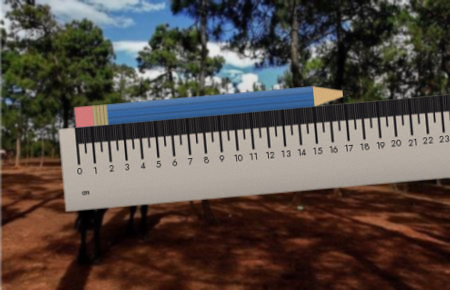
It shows **17.5** cm
